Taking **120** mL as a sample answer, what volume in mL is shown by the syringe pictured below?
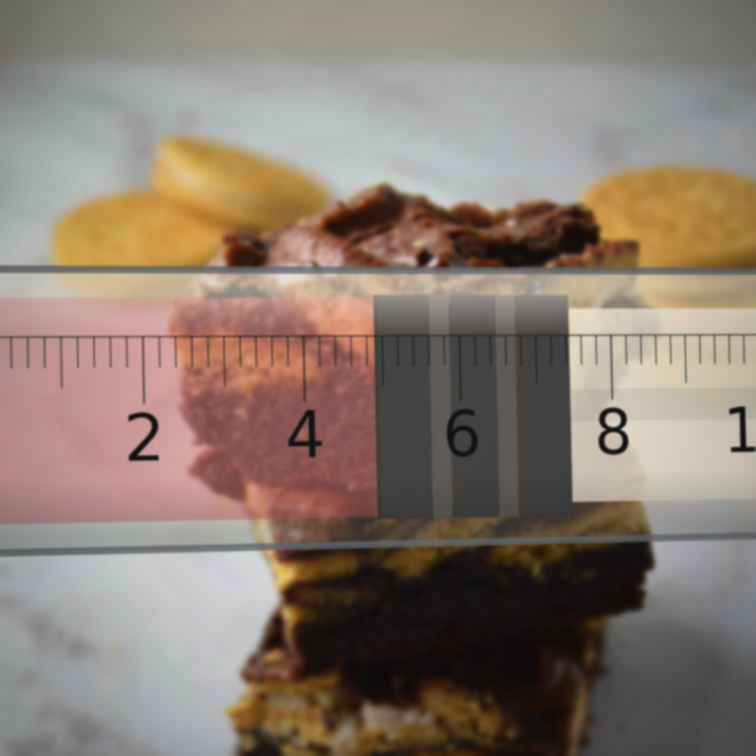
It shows **4.9** mL
